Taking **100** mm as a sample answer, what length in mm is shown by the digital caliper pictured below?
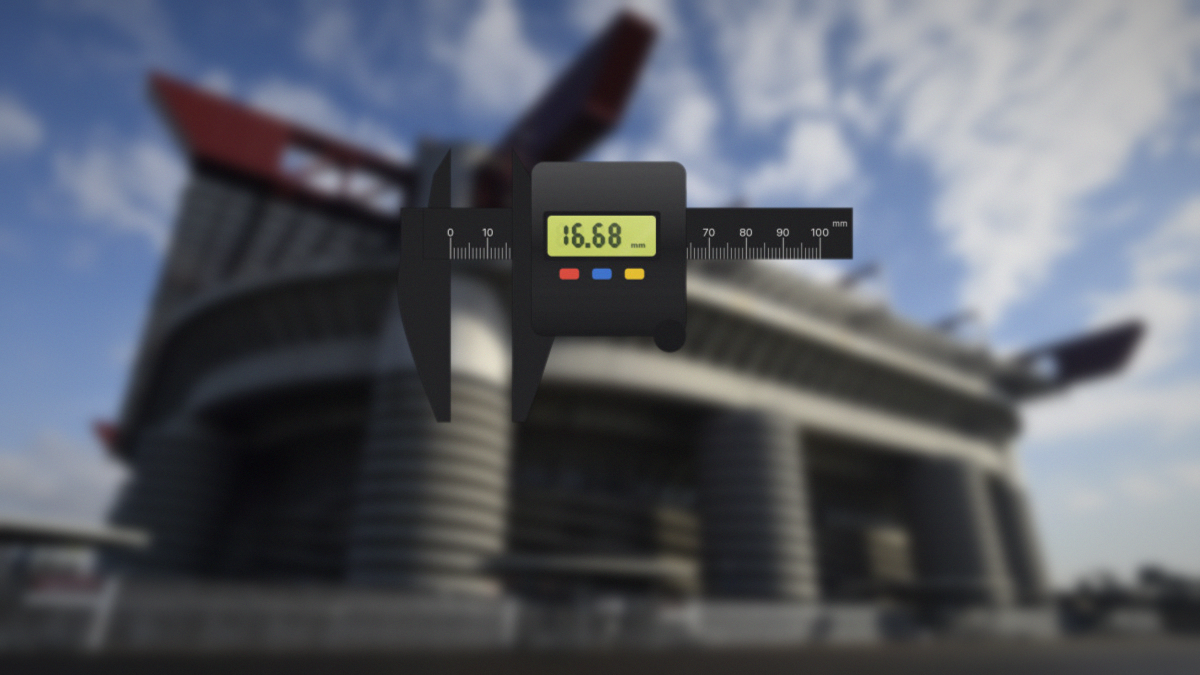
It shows **16.68** mm
